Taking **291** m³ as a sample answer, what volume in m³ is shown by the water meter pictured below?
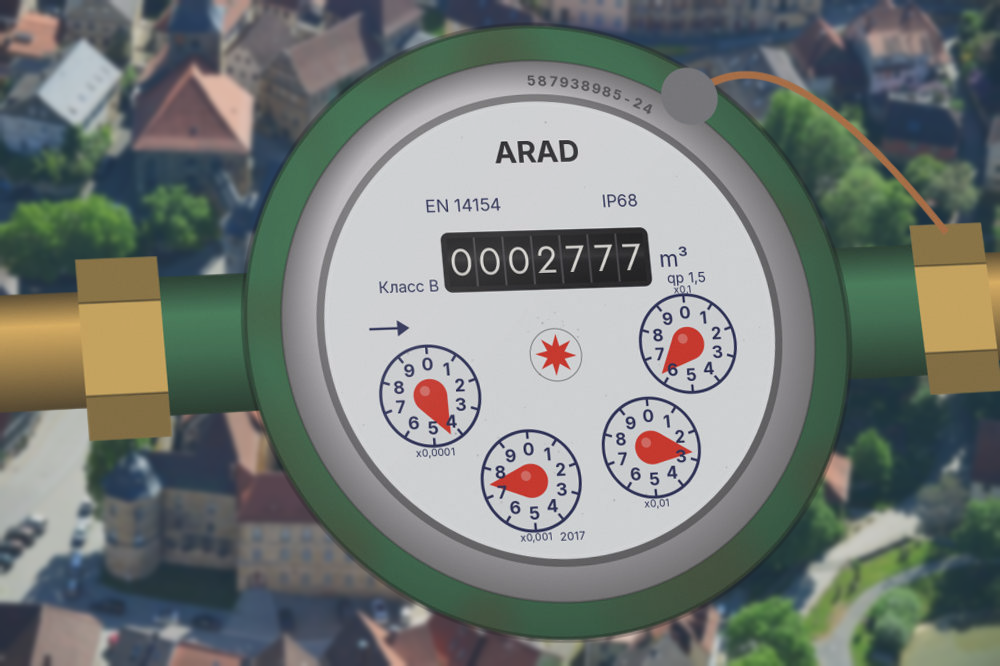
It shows **2777.6274** m³
